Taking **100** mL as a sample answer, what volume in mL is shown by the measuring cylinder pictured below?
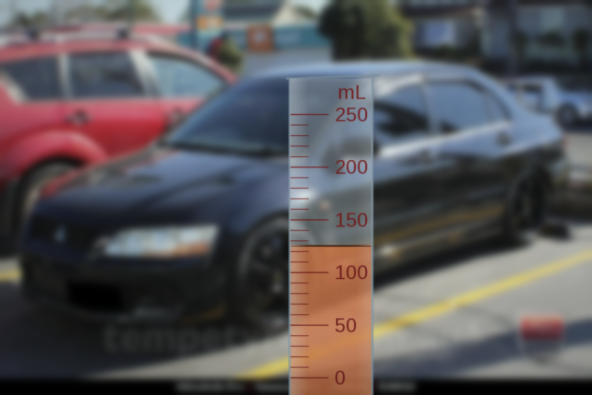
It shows **125** mL
